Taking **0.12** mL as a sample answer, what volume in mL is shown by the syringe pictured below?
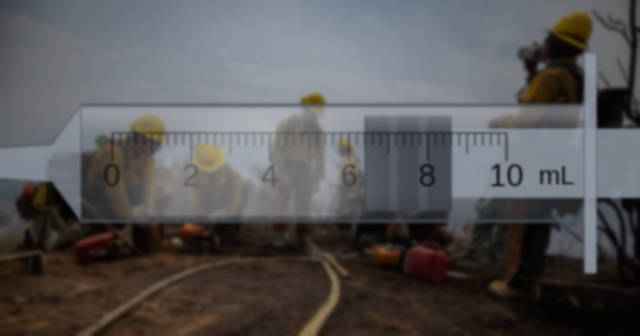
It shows **6.4** mL
